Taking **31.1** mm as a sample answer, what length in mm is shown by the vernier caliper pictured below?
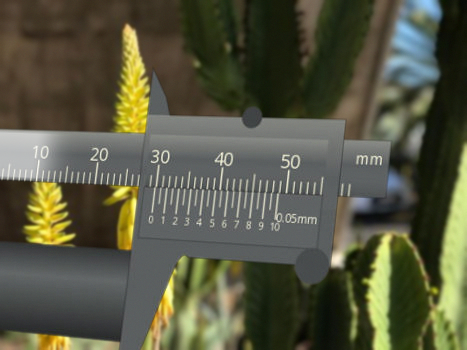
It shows **29.8** mm
